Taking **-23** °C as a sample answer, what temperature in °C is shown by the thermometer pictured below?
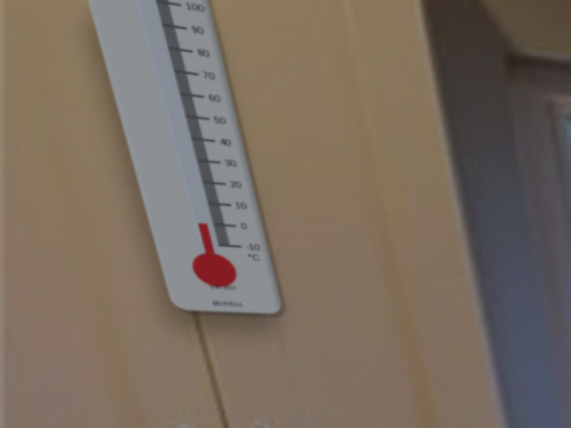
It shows **0** °C
